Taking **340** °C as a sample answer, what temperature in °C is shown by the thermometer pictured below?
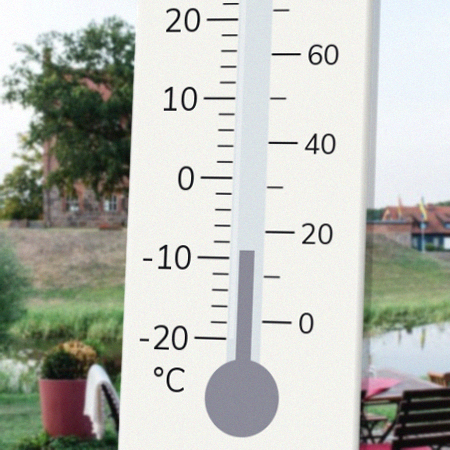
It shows **-9** °C
